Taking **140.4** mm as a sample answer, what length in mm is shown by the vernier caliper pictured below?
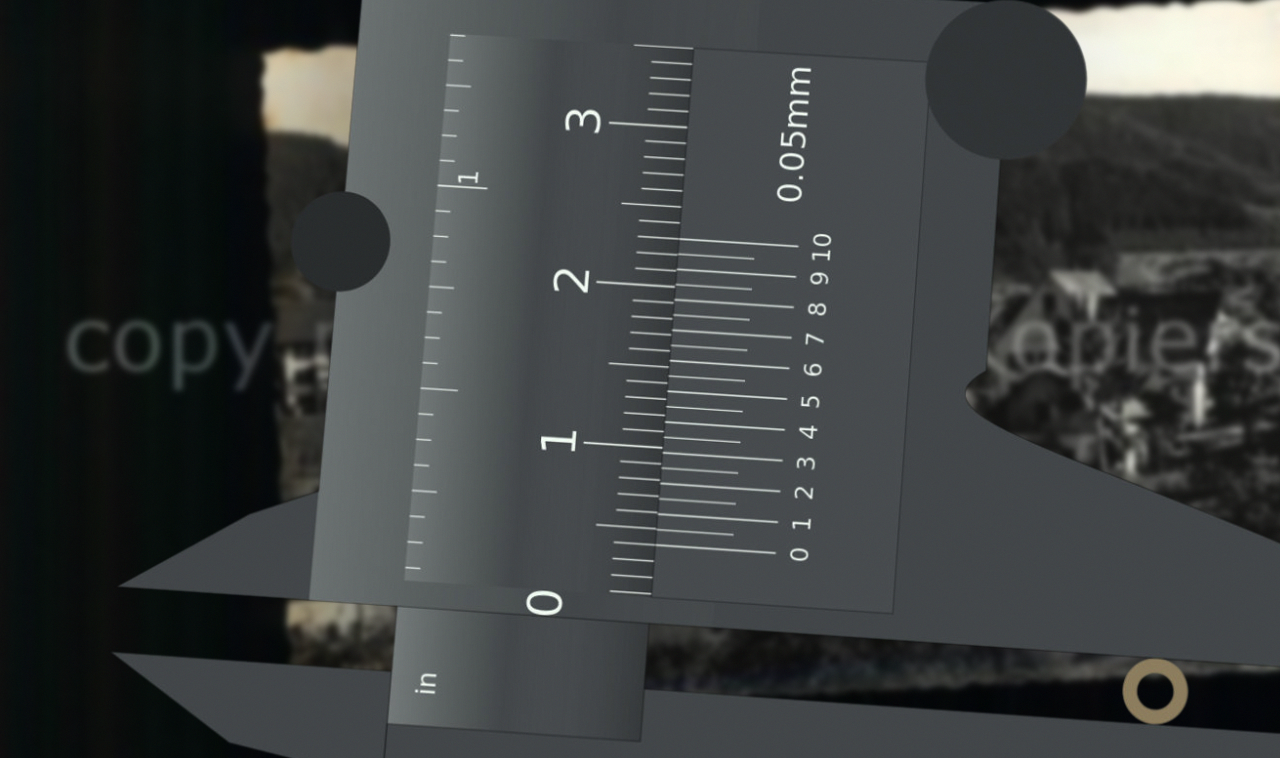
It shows **4.0** mm
